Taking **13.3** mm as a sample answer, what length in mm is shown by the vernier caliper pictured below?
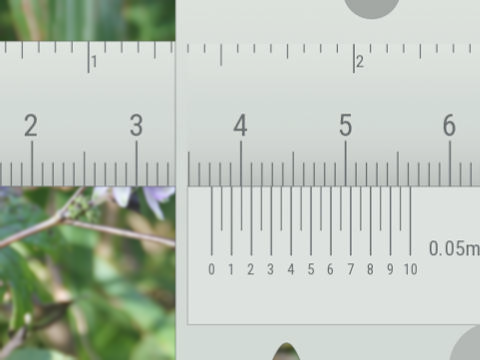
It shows **37.2** mm
